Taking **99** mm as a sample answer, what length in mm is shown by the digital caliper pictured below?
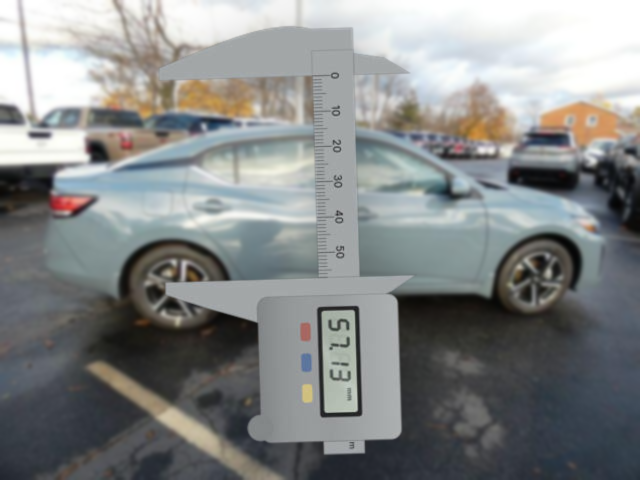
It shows **57.13** mm
